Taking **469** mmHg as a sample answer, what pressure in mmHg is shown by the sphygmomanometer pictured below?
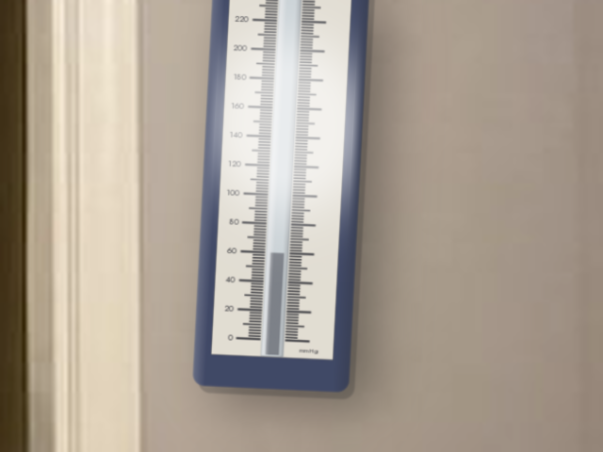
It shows **60** mmHg
